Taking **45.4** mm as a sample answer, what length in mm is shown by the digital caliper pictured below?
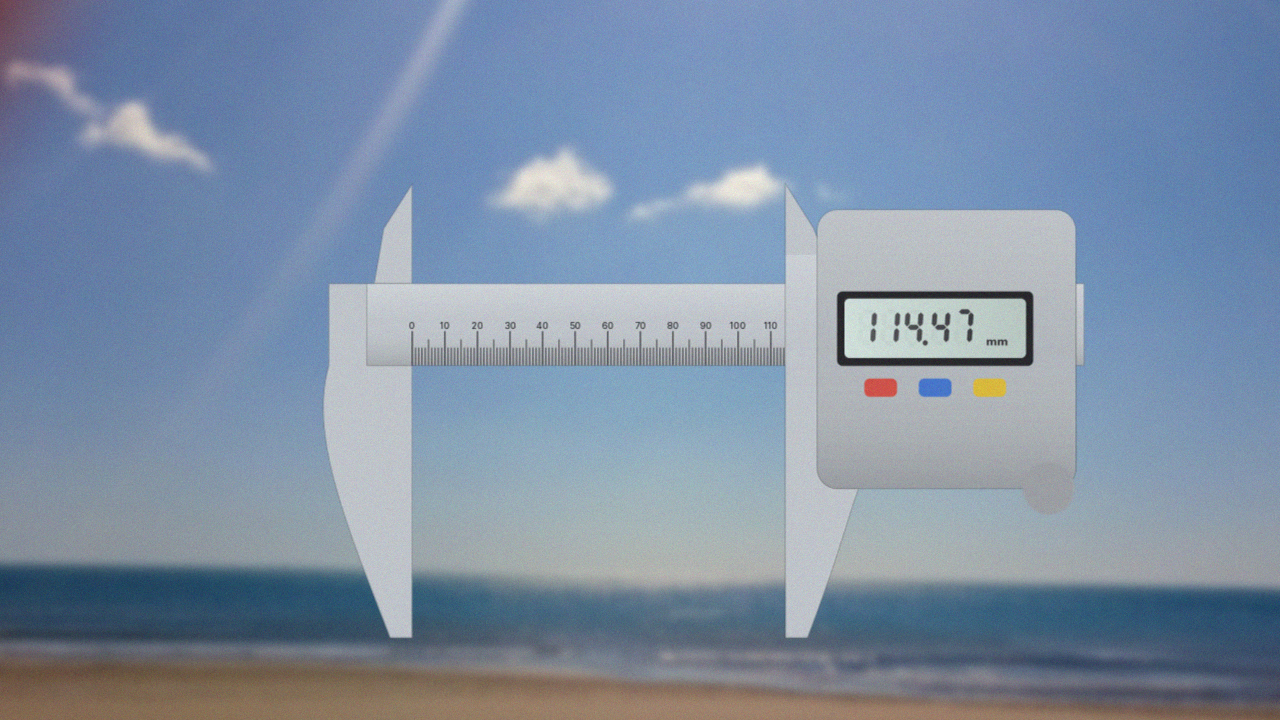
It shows **114.47** mm
